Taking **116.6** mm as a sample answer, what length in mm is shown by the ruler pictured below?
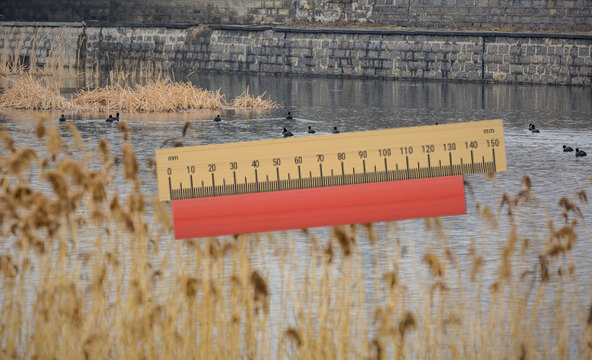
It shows **135** mm
